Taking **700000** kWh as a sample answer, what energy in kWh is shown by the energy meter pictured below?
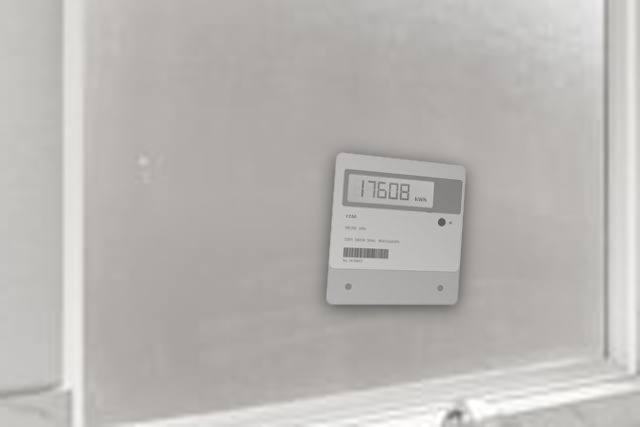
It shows **17608** kWh
